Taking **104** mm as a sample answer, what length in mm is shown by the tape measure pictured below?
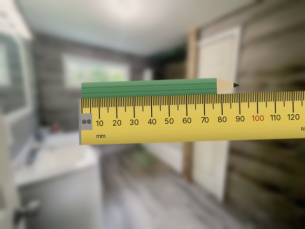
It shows **90** mm
